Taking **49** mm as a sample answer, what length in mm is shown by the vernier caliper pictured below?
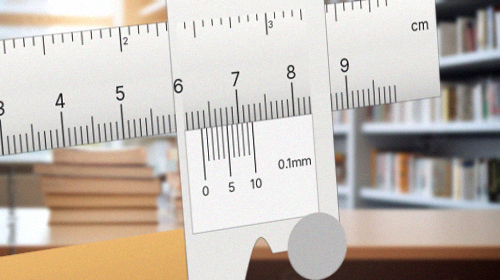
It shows **63.4** mm
